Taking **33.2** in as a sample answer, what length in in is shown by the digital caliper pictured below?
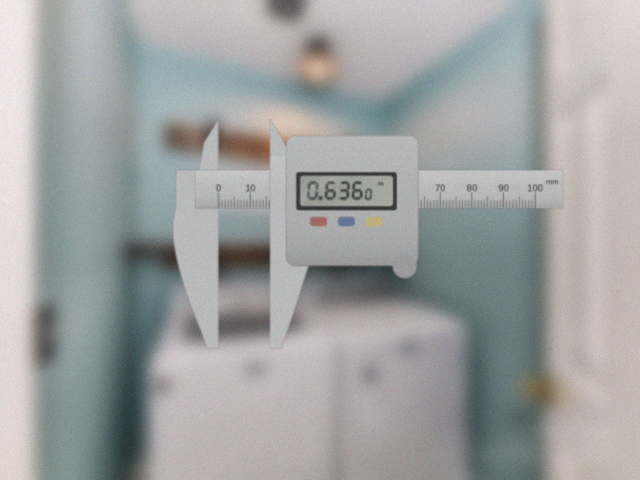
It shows **0.6360** in
